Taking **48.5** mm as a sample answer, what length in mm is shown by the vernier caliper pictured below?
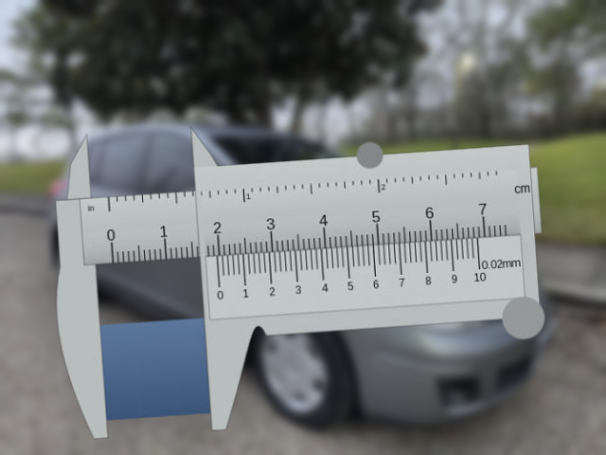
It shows **19.6** mm
